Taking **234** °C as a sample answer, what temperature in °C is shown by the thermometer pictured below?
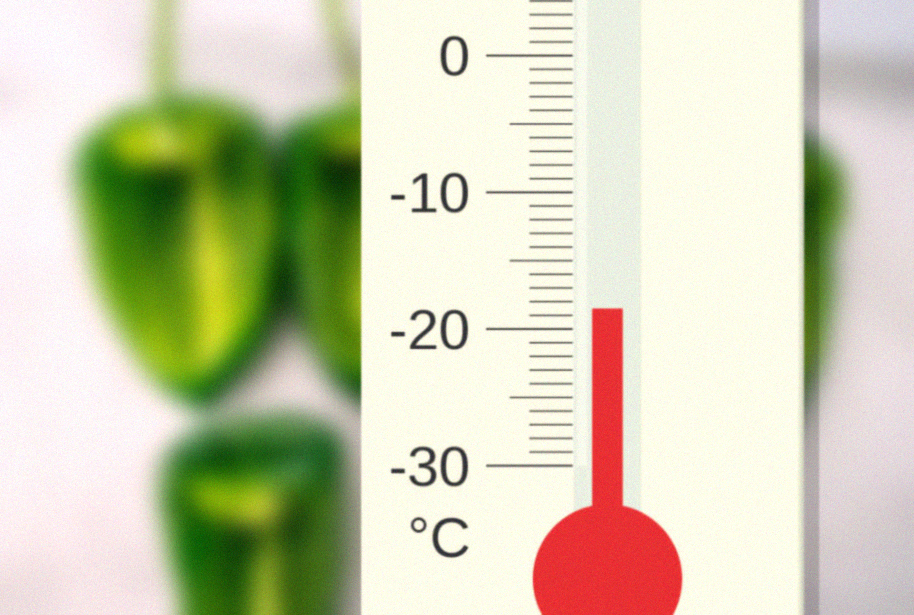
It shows **-18.5** °C
